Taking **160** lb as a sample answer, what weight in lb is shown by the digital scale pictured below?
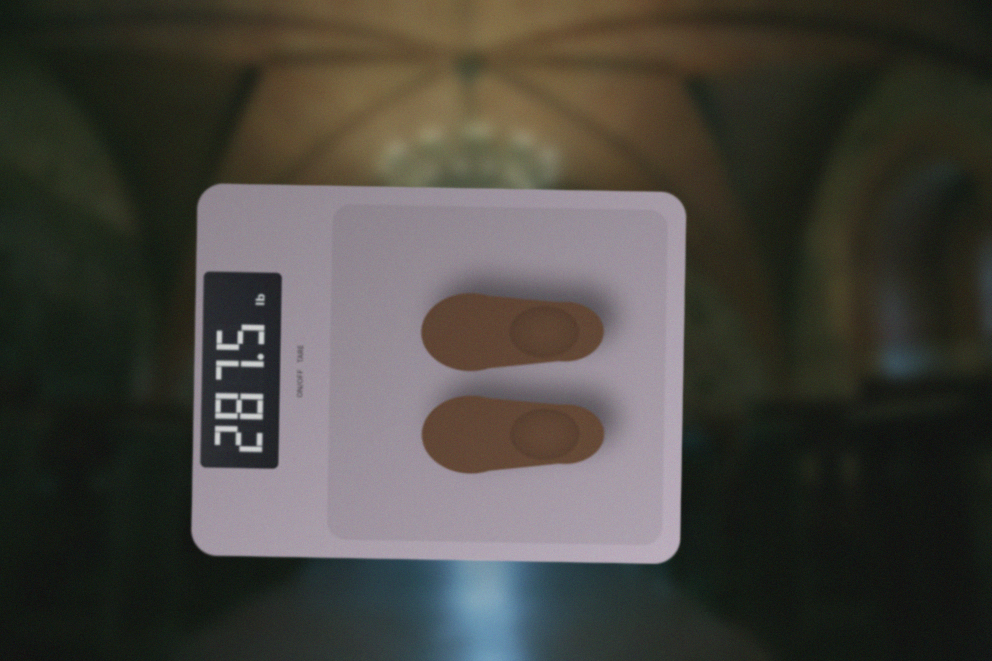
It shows **287.5** lb
